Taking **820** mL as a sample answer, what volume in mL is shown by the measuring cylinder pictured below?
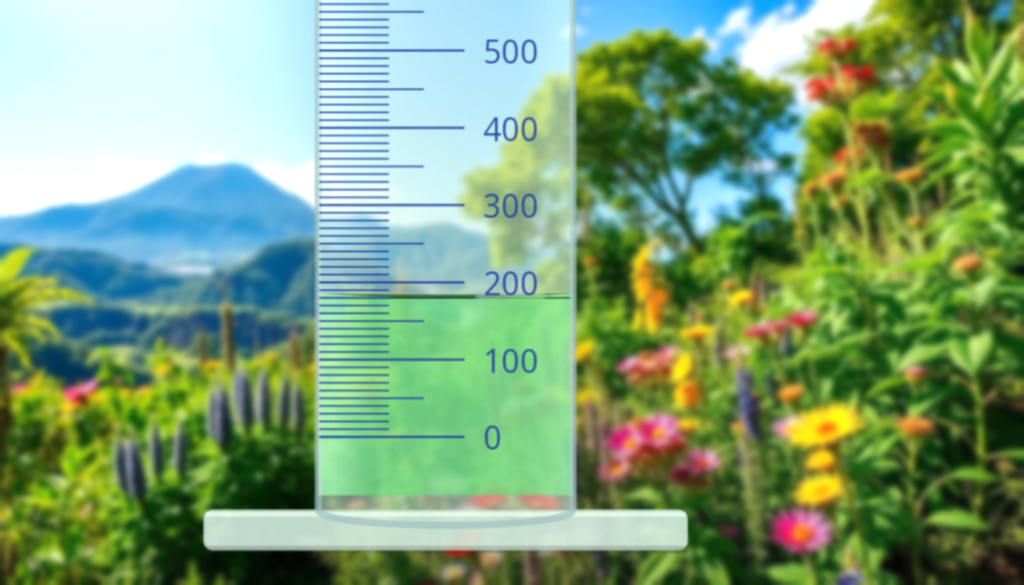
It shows **180** mL
